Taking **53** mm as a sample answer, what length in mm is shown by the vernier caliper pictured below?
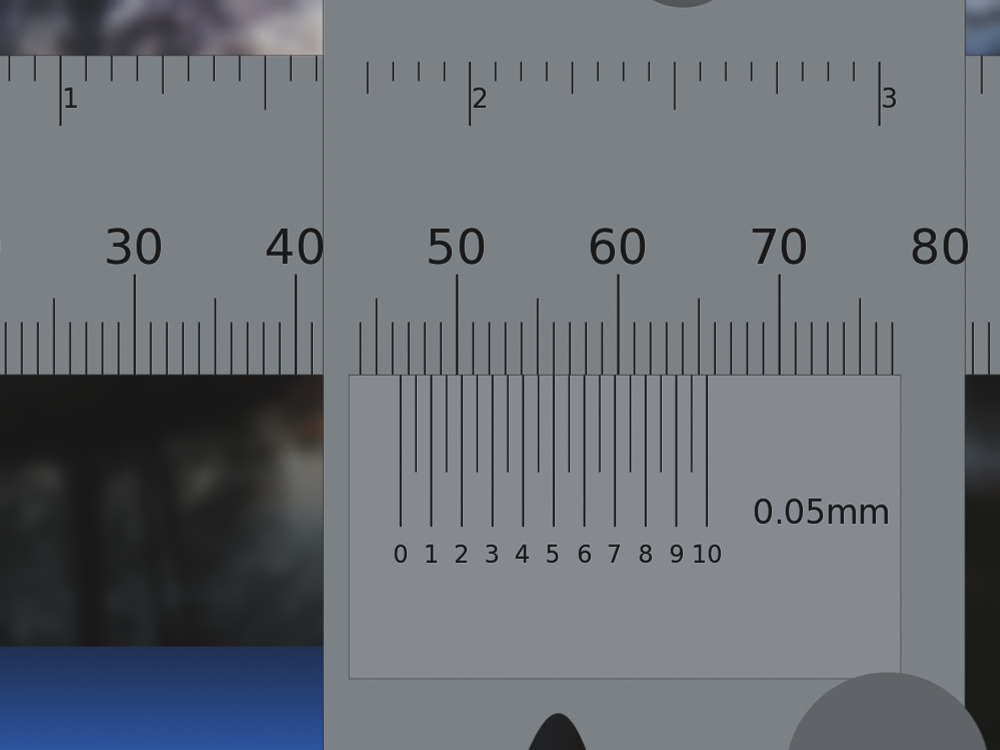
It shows **46.5** mm
